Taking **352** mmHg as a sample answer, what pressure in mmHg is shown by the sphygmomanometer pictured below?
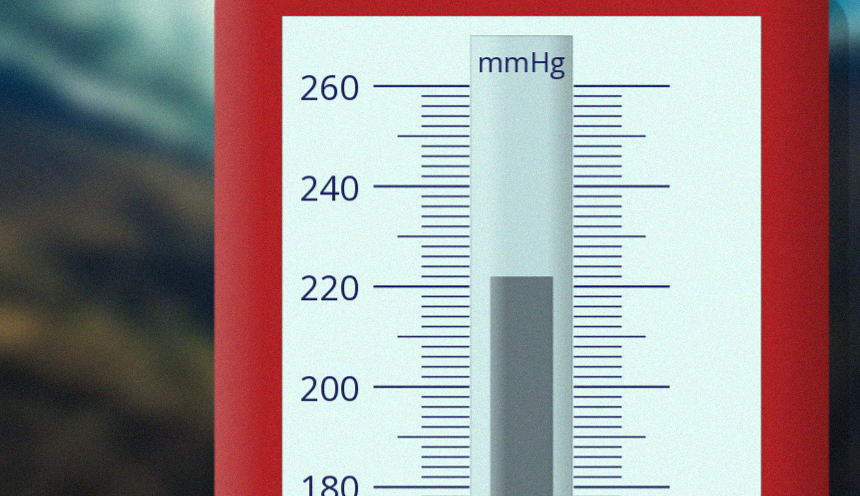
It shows **222** mmHg
